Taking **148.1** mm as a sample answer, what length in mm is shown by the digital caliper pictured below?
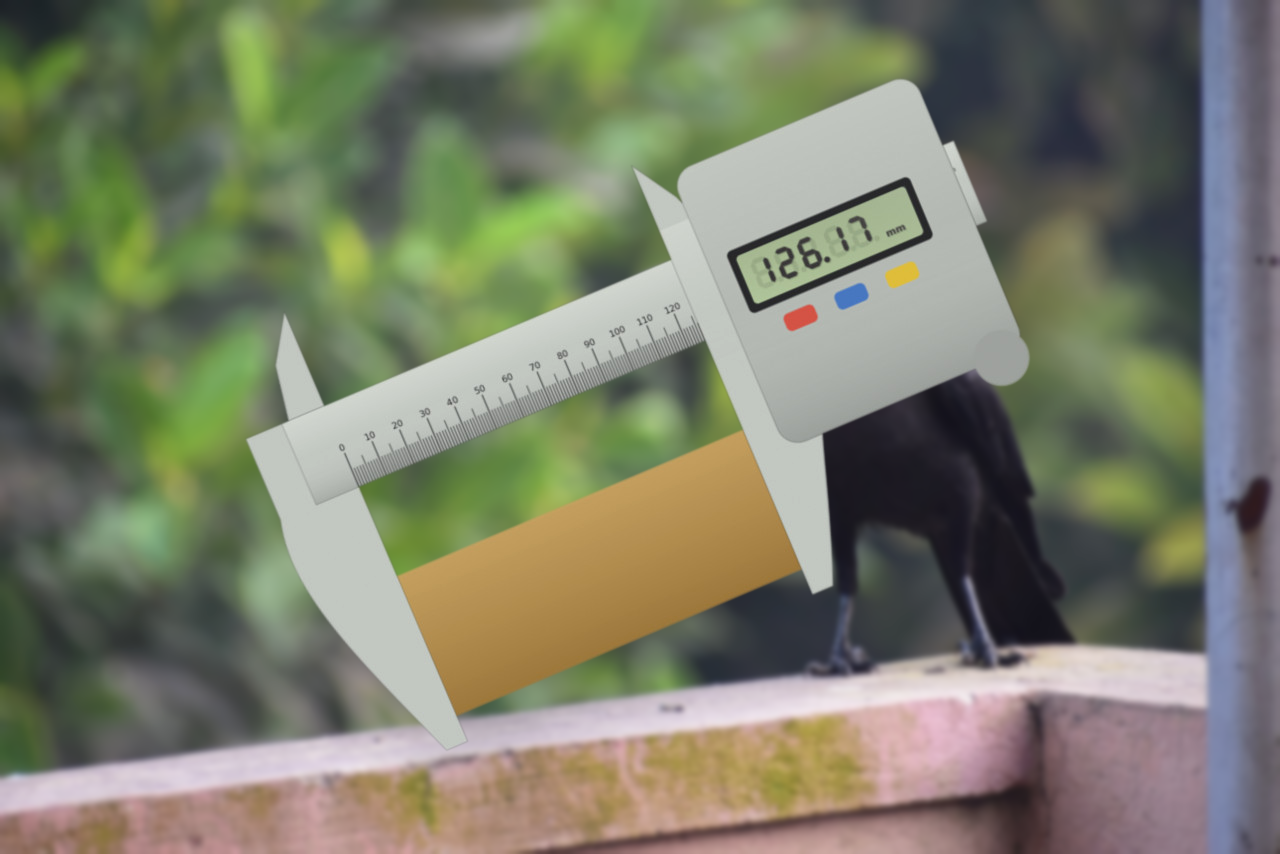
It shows **126.17** mm
